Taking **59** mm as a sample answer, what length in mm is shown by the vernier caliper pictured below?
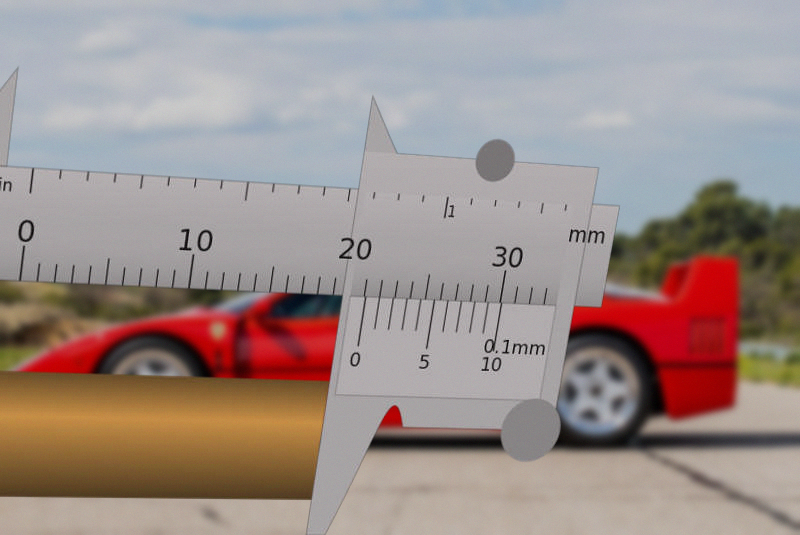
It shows **21.1** mm
